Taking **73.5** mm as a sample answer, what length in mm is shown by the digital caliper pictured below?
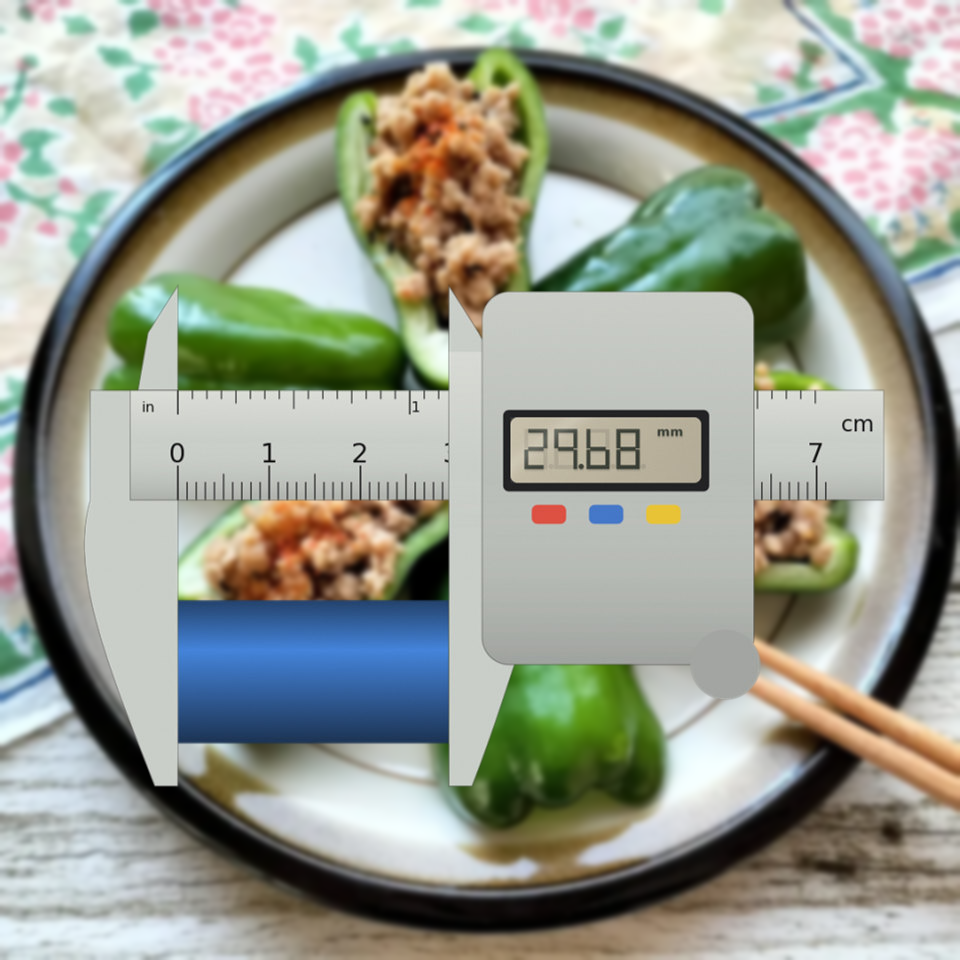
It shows **29.68** mm
